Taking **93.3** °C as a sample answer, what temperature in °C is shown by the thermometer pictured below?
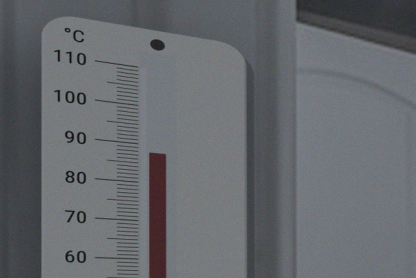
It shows **88** °C
